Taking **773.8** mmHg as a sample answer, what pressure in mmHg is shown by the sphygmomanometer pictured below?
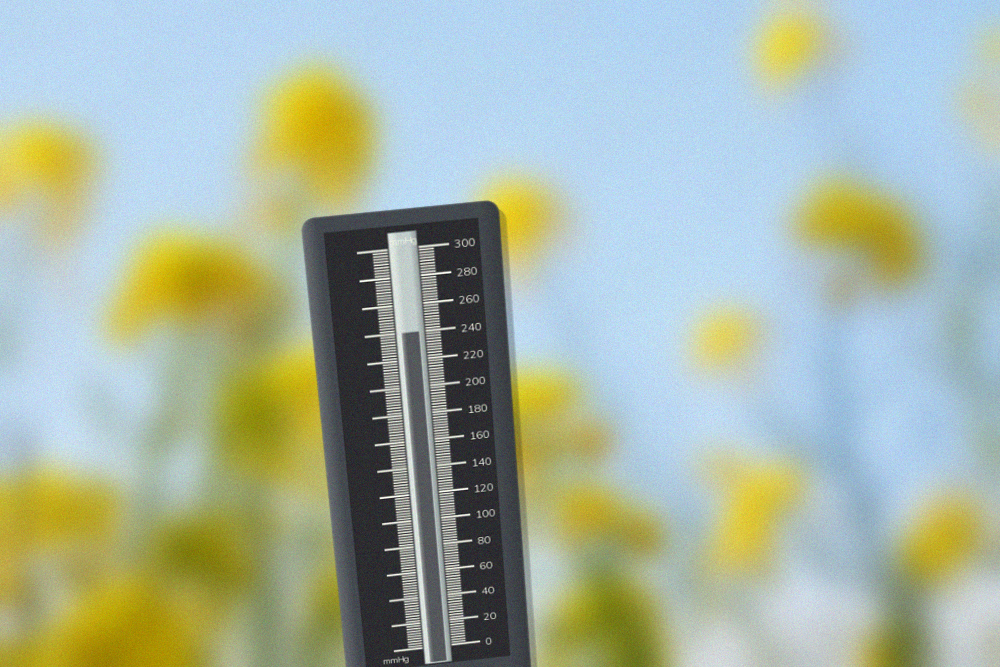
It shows **240** mmHg
